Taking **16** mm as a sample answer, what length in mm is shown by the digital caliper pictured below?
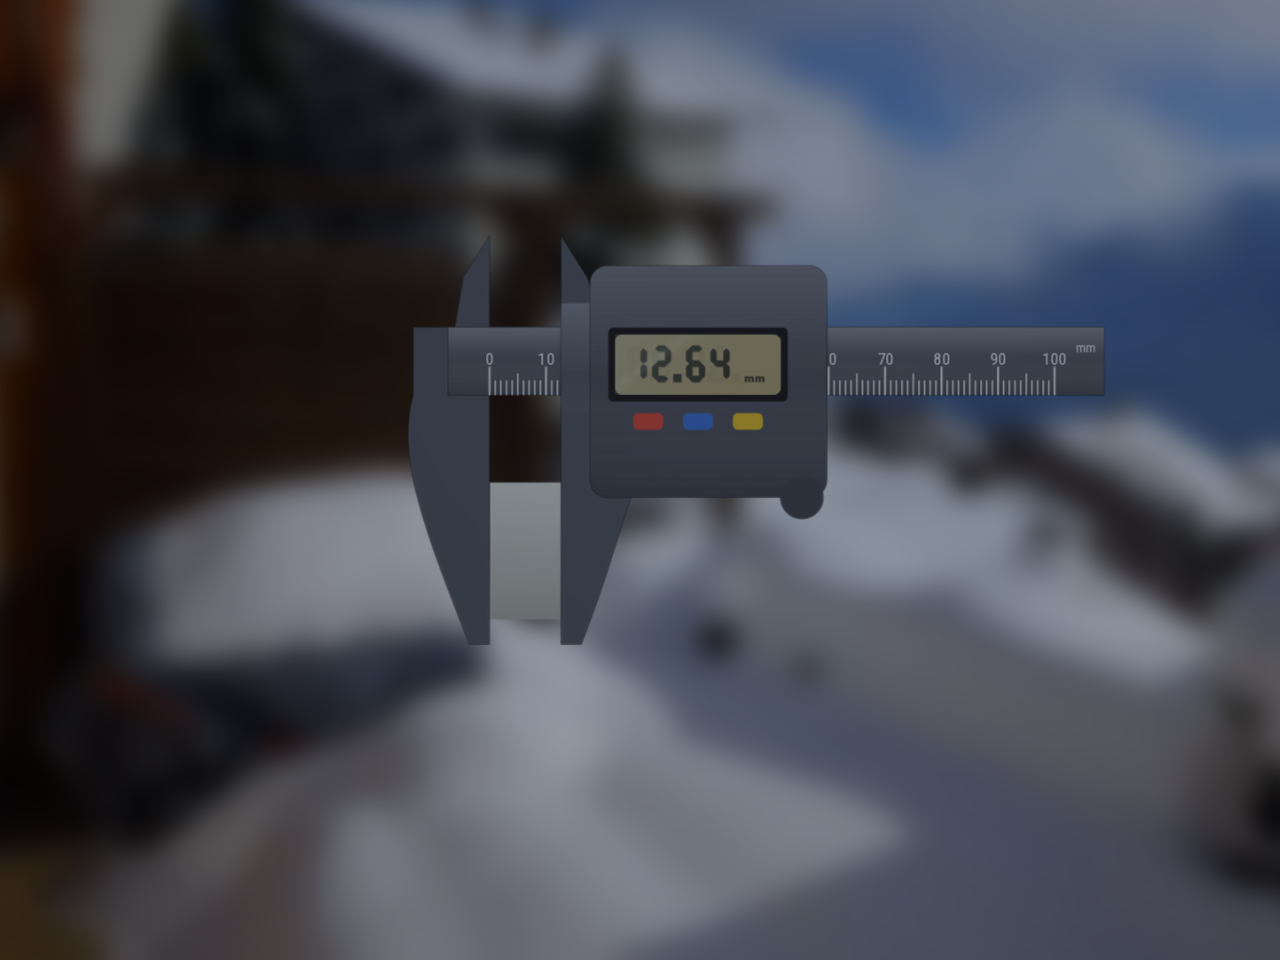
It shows **12.64** mm
